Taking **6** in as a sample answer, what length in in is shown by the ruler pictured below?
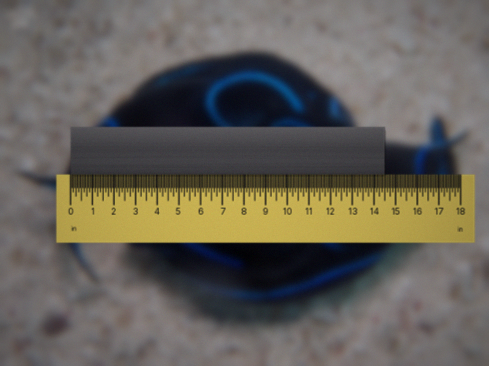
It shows **14.5** in
